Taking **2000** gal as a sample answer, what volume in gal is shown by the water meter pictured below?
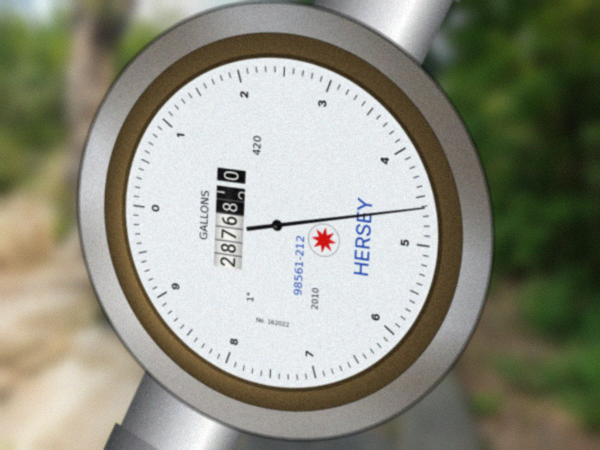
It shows **2876814.6** gal
